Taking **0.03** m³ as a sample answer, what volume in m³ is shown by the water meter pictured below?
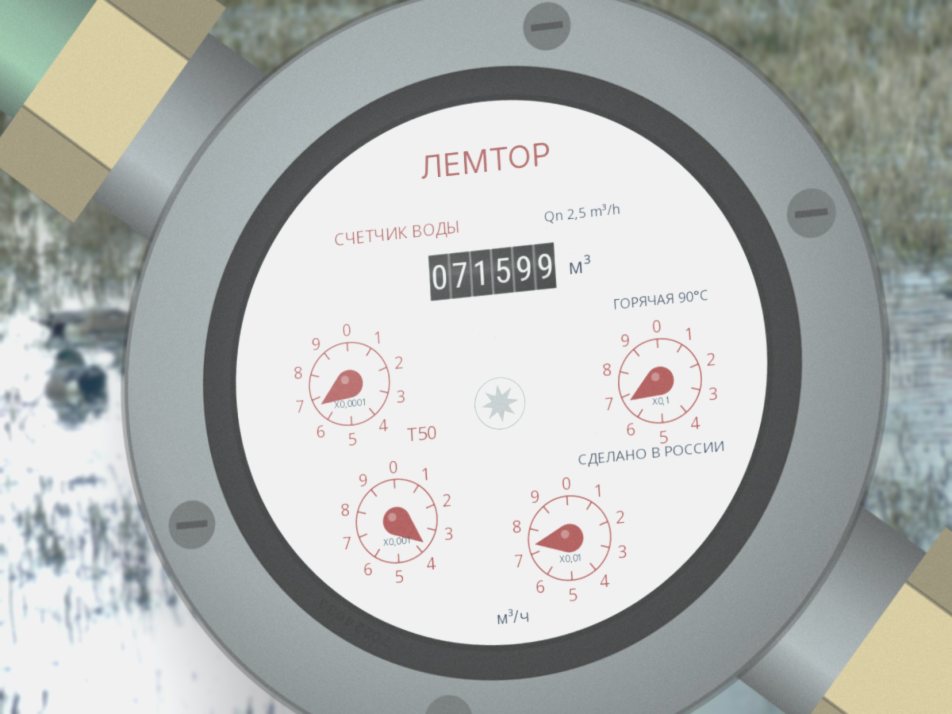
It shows **71599.6736** m³
